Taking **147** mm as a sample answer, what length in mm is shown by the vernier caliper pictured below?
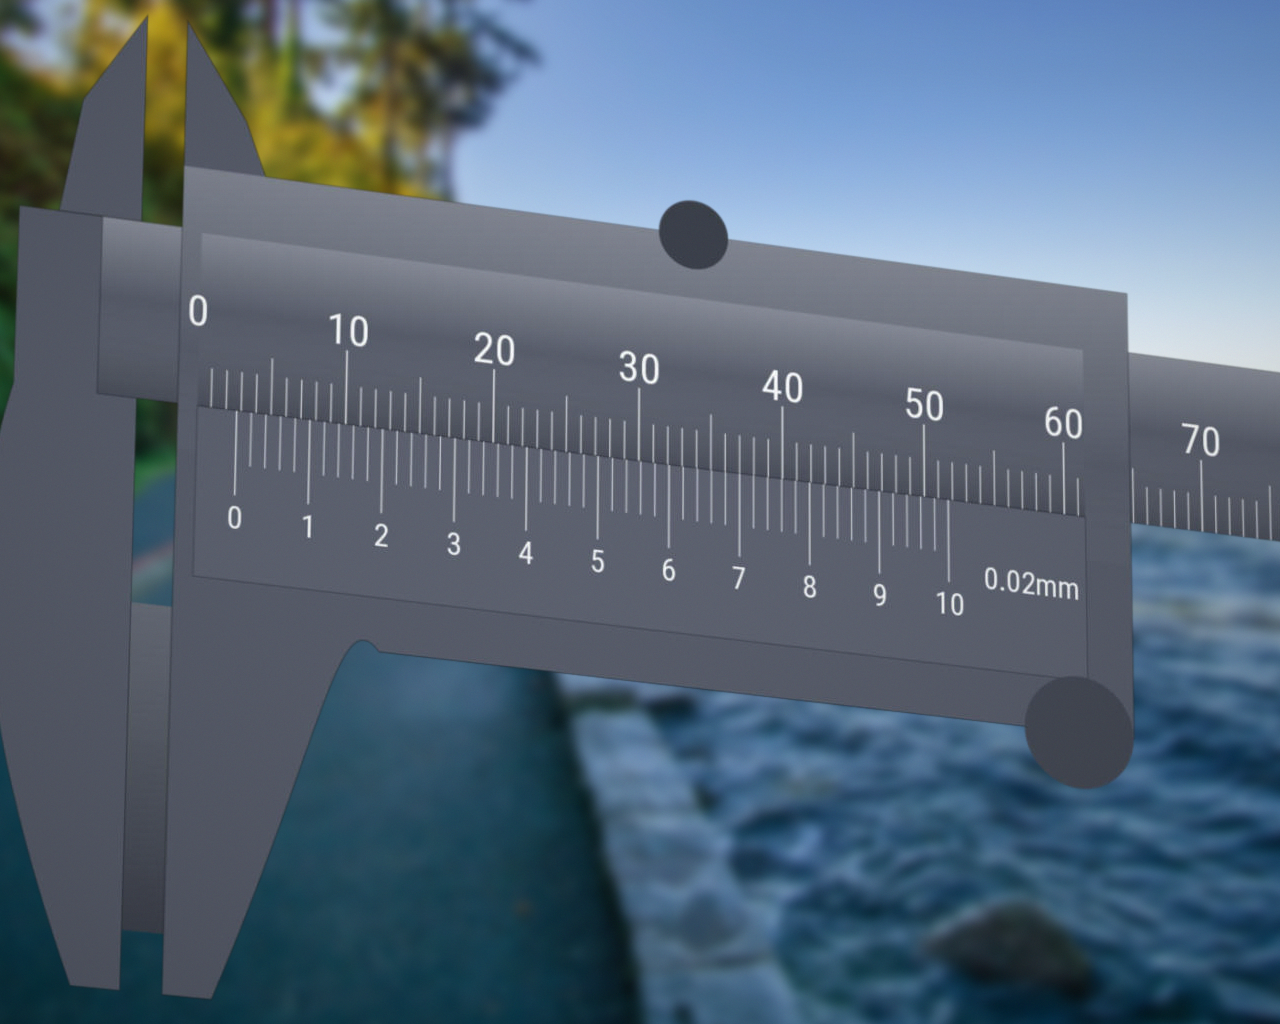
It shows **2.7** mm
